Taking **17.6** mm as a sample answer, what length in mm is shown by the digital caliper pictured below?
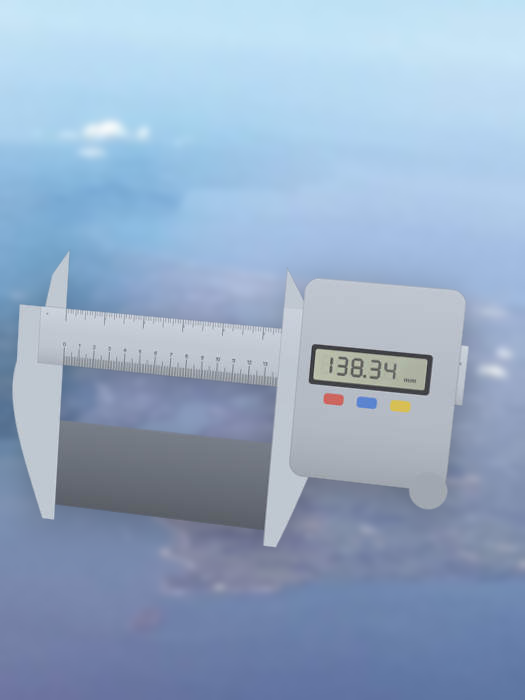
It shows **138.34** mm
